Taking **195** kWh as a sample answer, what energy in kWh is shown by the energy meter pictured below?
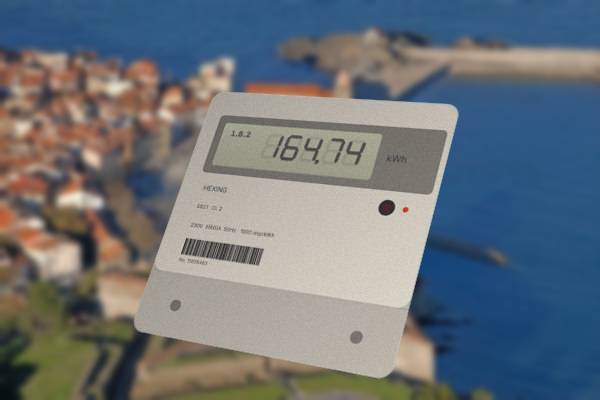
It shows **164.74** kWh
